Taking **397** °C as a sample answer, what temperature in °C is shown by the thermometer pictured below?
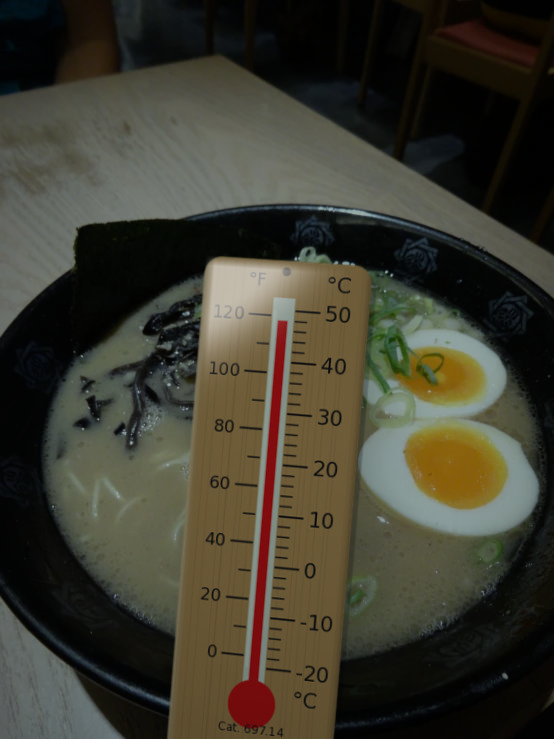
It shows **48** °C
